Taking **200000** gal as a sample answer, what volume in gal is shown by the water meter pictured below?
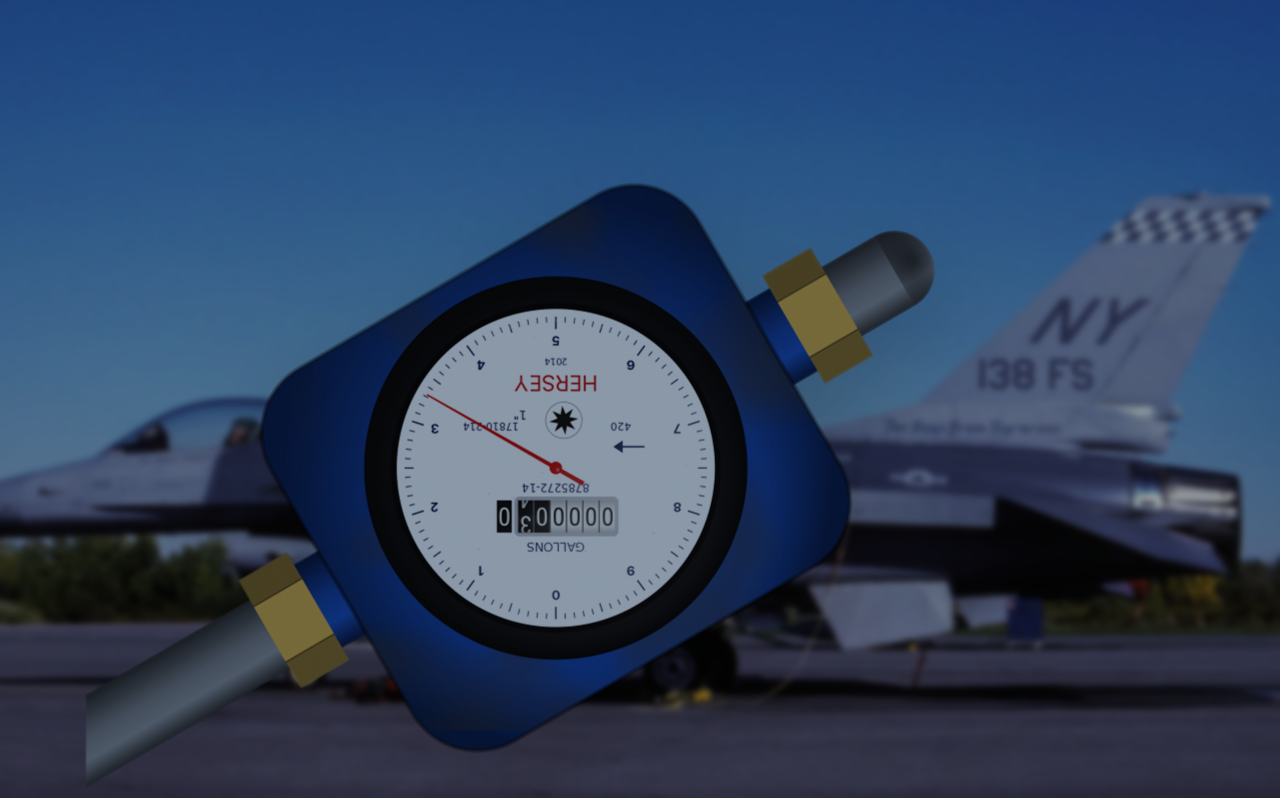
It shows **33.3** gal
